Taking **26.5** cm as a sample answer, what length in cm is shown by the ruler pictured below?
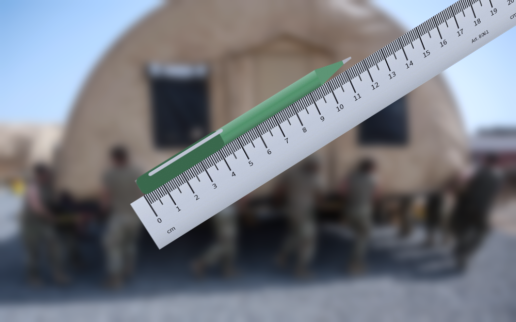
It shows **11.5** cm
